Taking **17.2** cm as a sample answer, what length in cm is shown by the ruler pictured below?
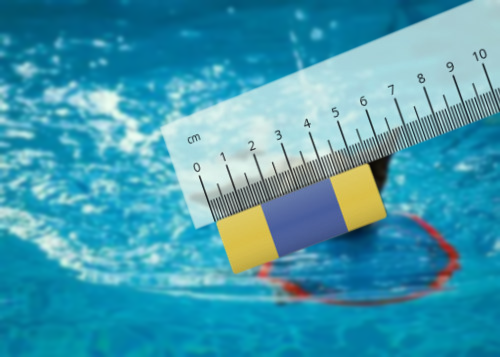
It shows **5.5** cm
